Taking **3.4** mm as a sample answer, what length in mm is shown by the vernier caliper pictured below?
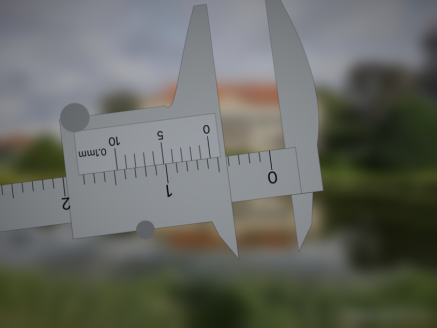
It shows **5.7** mm
